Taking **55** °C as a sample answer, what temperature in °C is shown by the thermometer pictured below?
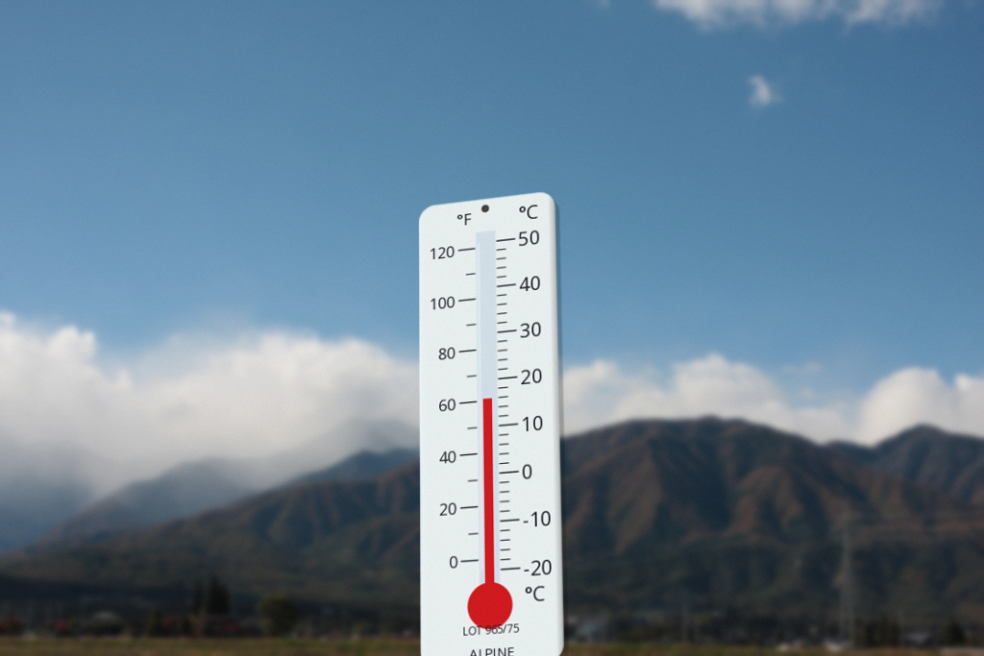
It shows **16** °C
